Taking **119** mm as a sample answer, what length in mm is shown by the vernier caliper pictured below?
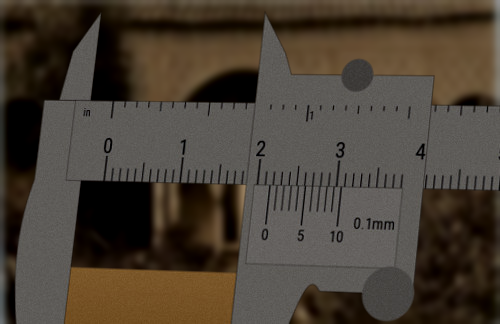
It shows **21.6** mm
